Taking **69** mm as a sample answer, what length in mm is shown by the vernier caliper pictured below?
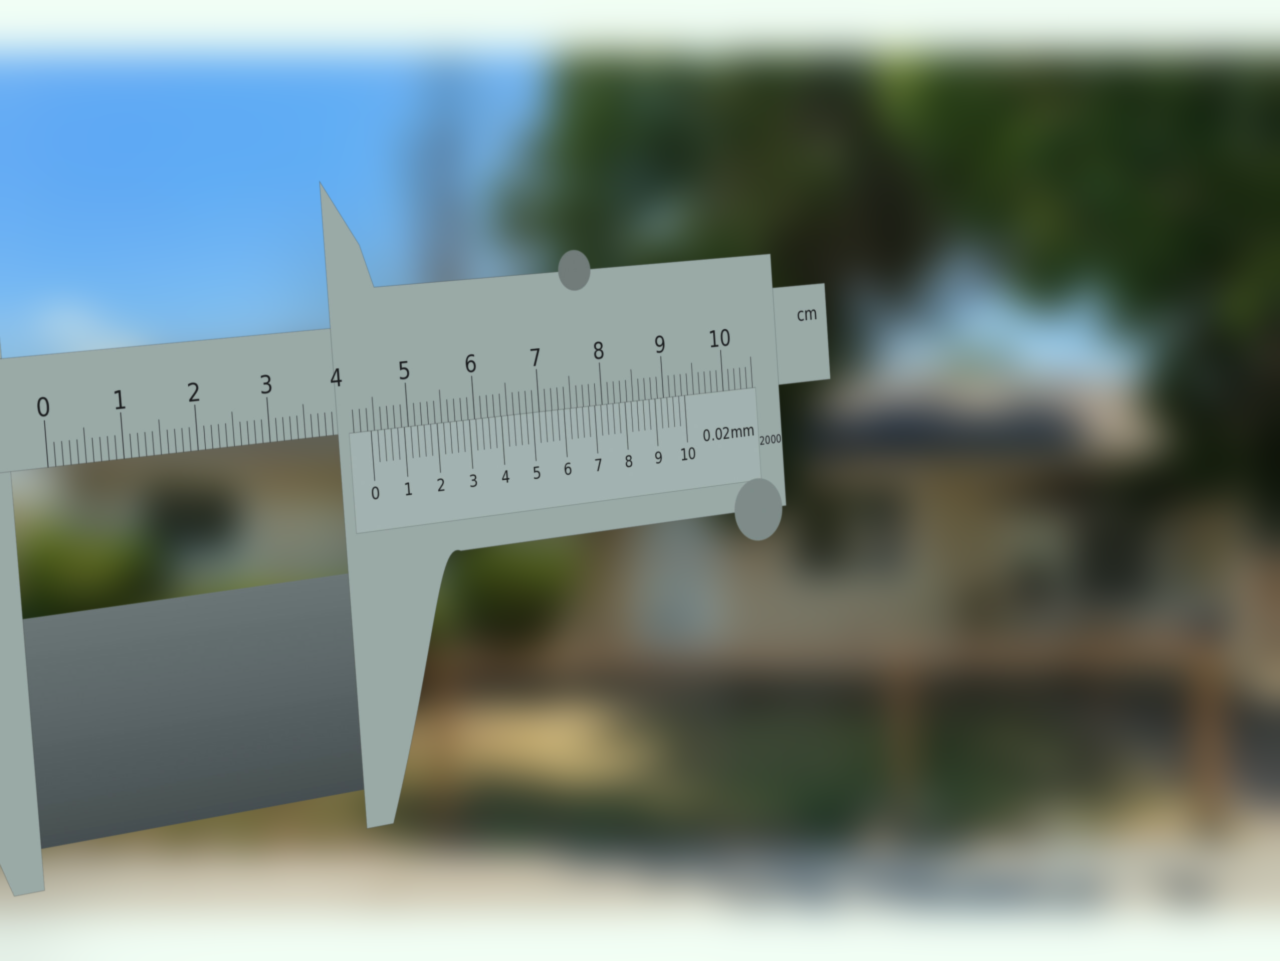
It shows **44.5** mm
